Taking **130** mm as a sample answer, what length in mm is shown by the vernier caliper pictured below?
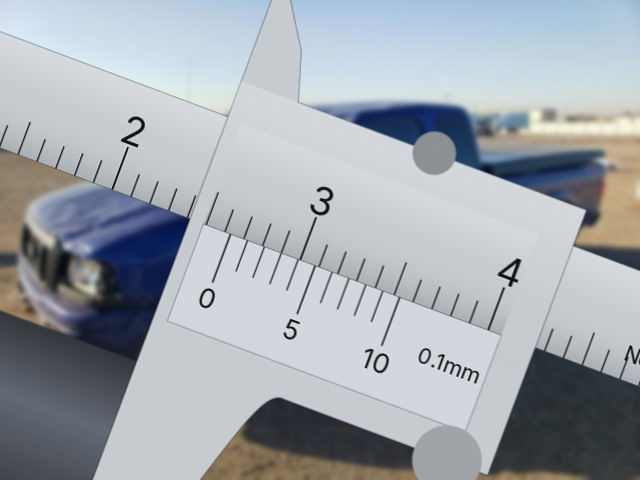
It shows **26.3** mm
